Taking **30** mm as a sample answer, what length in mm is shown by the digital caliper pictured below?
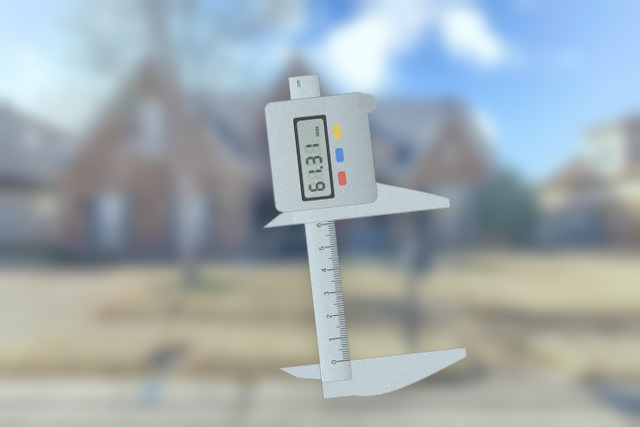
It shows **61.31** mm
